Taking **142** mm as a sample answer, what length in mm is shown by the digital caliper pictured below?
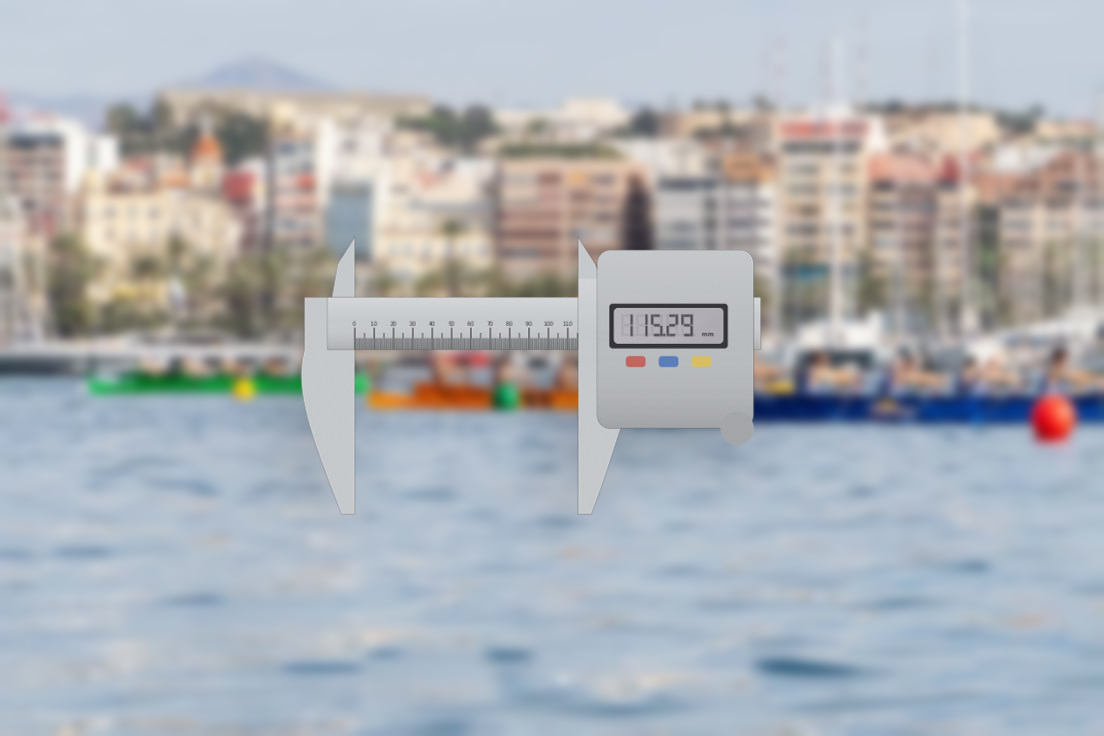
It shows **115.29** mm
